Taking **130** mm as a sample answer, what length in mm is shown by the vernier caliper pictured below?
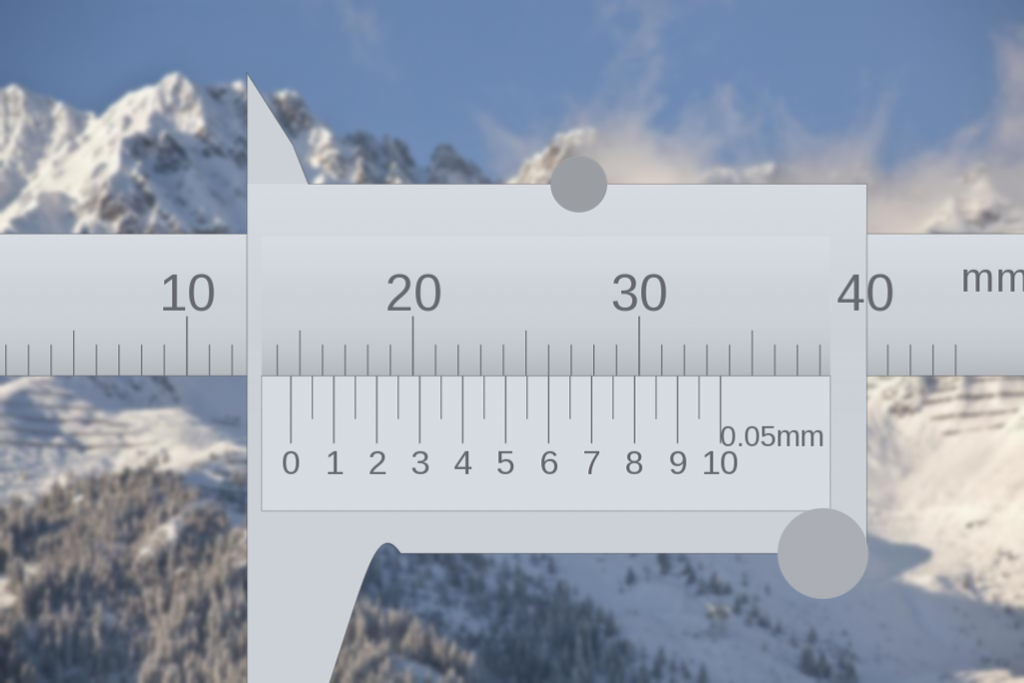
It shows **14.6** mm
